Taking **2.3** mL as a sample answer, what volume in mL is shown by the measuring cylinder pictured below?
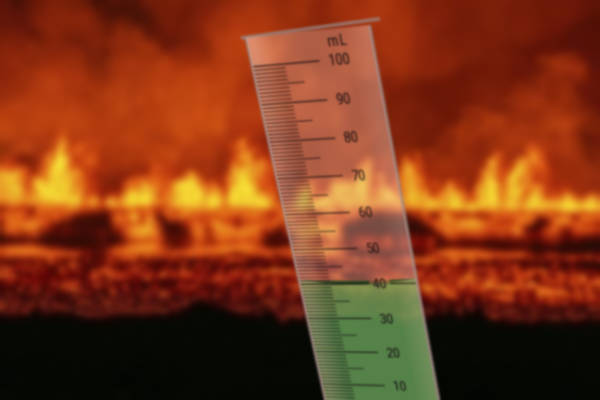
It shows **40** mL
